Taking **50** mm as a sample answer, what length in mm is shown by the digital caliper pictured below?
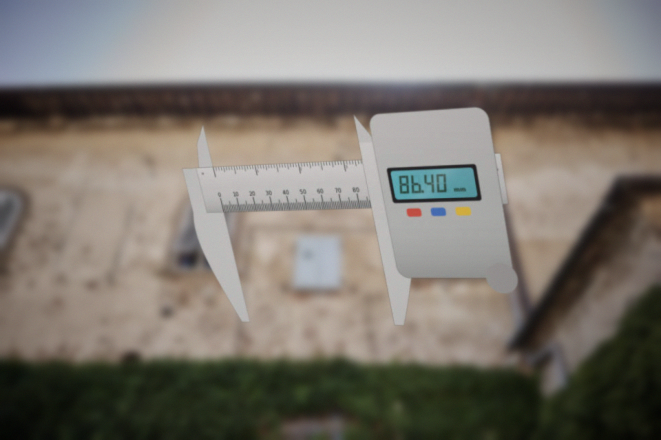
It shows **86.40** mm
